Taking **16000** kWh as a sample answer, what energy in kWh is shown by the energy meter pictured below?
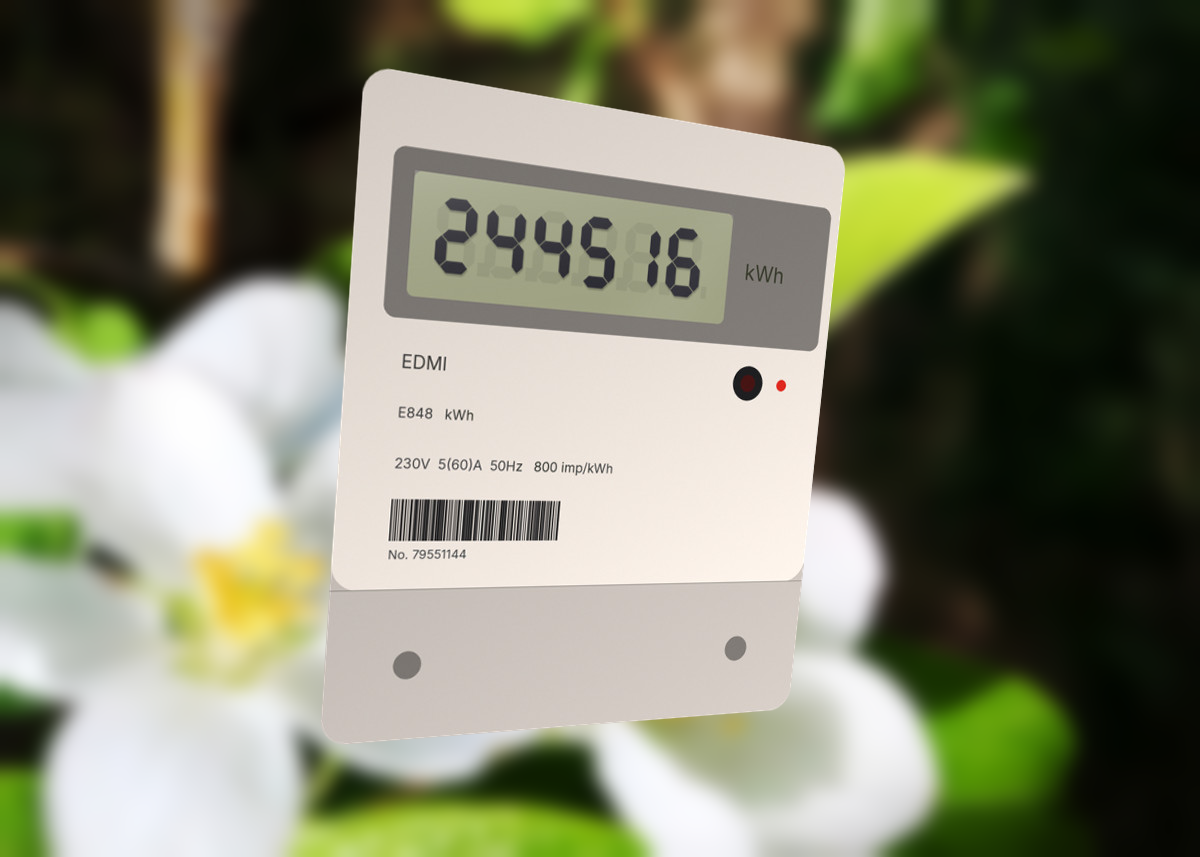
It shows **244516** kWh
